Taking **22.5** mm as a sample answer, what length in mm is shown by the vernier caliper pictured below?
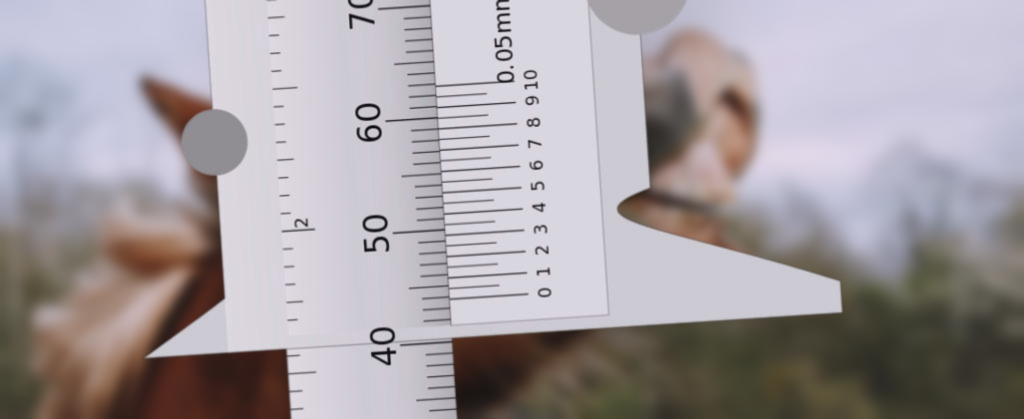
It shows **43.8** mm
